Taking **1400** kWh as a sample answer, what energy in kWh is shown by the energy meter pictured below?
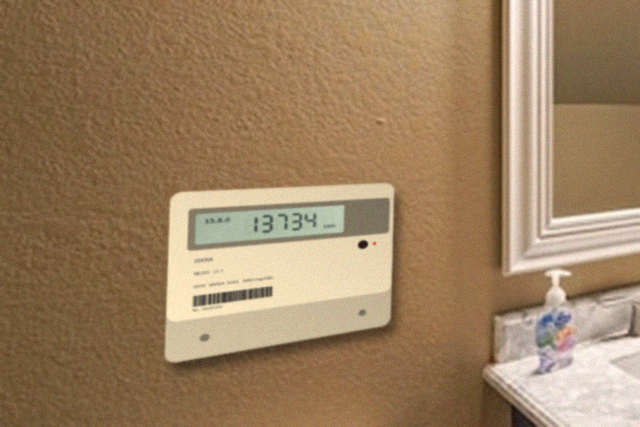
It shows **13734** kWh
